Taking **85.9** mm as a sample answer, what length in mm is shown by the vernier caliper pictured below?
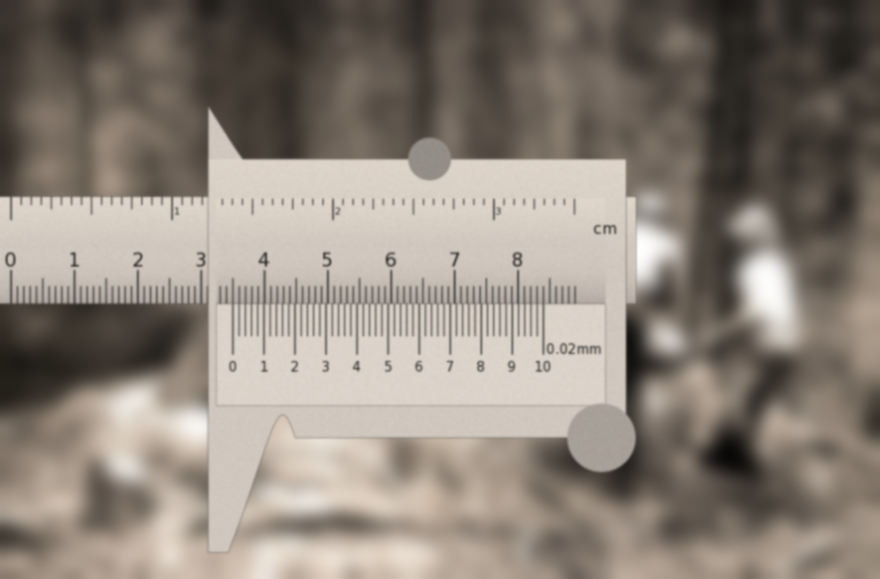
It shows **35.0** mm
